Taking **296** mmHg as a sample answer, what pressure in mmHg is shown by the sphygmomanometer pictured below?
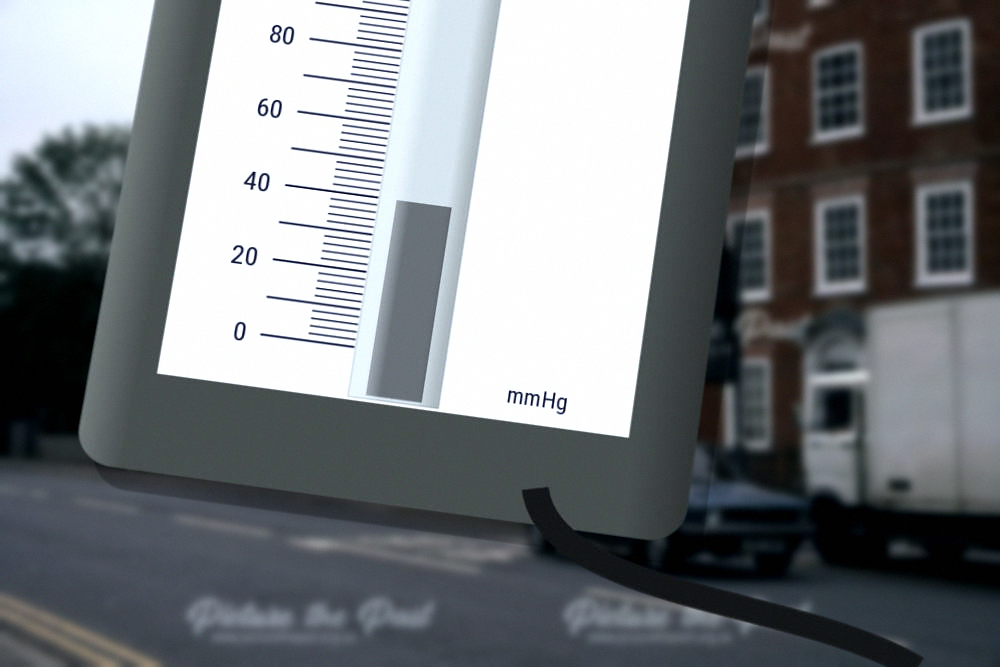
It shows **40** mmHg
